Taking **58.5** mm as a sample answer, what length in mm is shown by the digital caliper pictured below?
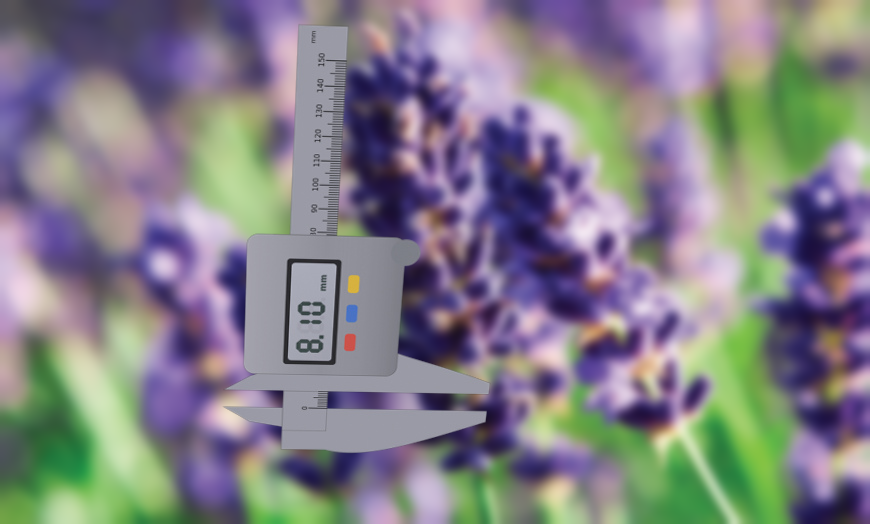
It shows **8.10** mm
